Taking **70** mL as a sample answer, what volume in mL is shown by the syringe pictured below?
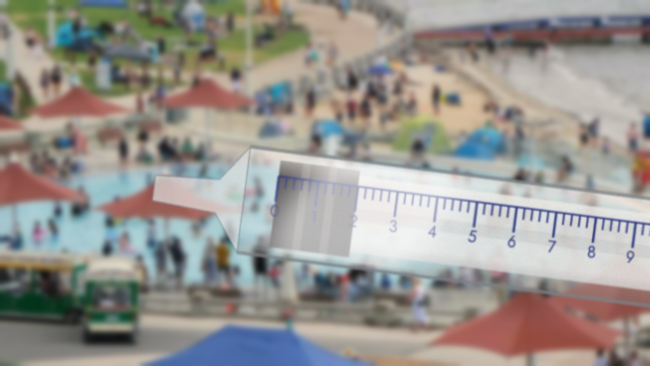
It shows **0** mL
